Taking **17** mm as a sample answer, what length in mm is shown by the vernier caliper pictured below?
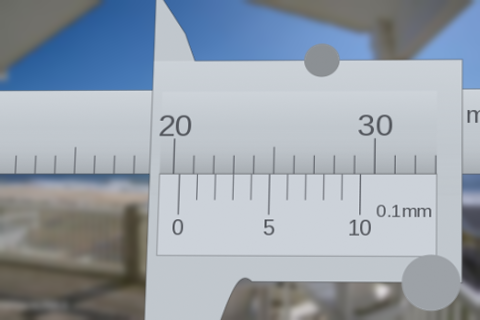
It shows **20.3** mm
